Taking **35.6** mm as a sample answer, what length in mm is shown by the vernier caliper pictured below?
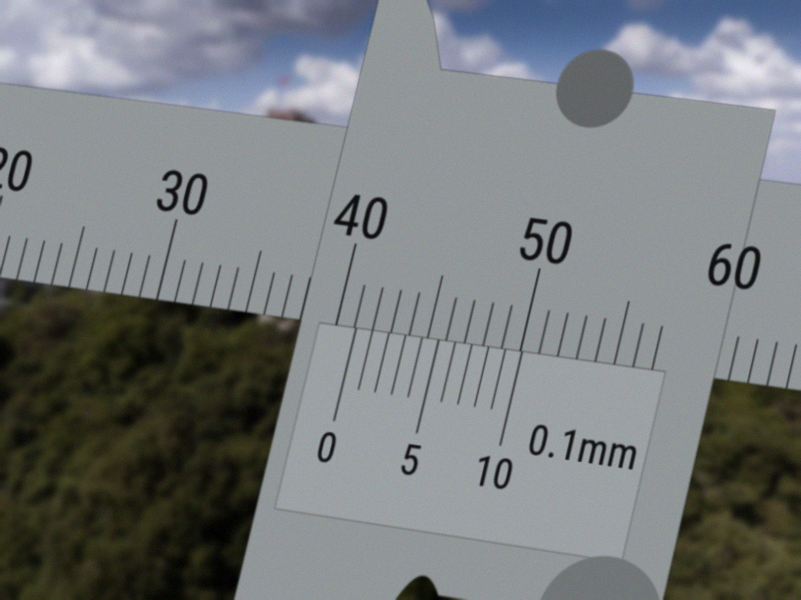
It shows **41.1** mm
